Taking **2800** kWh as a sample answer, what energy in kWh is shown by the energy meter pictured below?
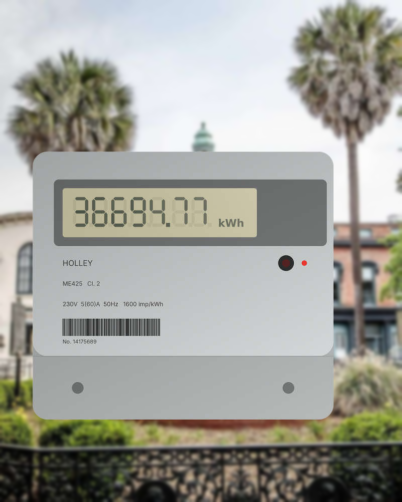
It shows **36694.77** kWh
